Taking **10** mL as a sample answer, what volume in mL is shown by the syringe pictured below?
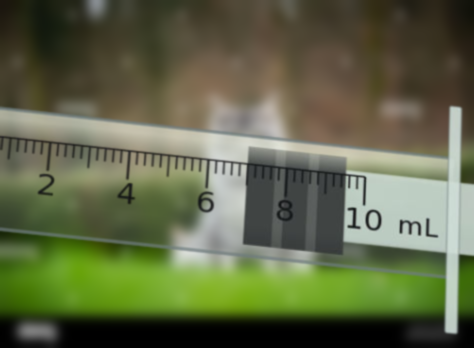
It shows **7** mL
